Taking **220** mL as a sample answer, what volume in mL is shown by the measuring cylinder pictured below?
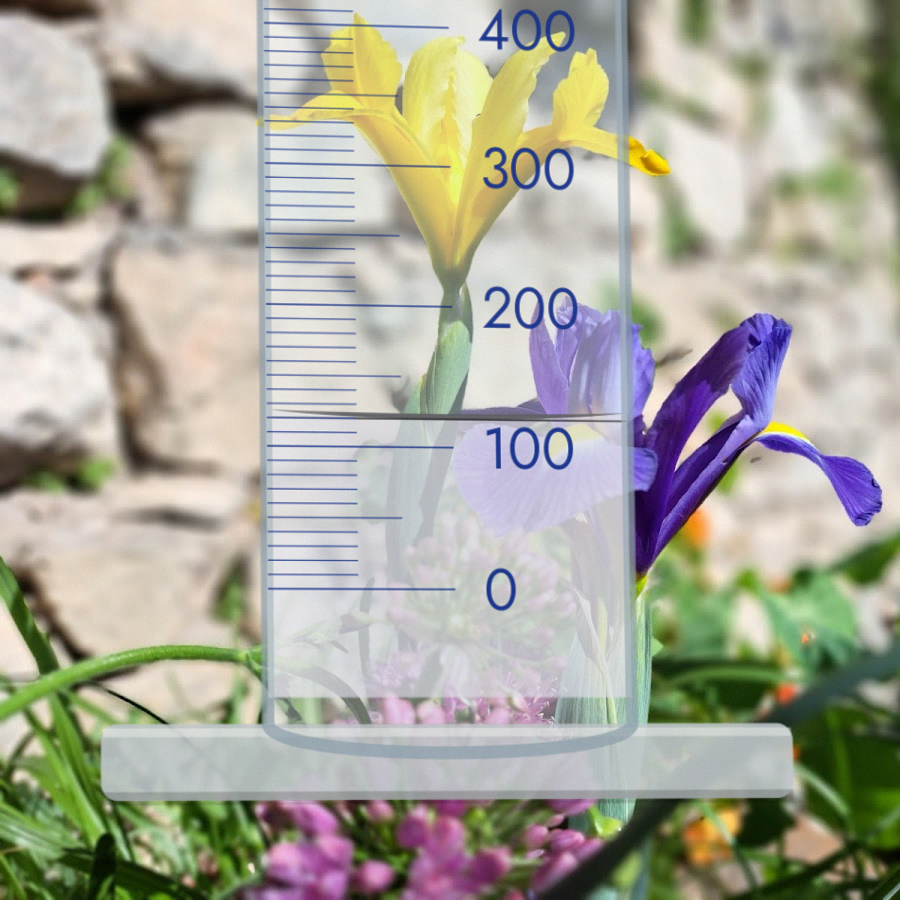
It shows **120** mL
